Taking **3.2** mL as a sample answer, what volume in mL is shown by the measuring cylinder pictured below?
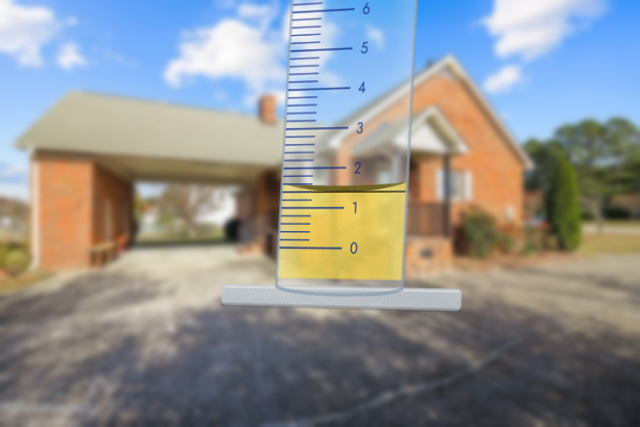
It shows **1.4** mL
